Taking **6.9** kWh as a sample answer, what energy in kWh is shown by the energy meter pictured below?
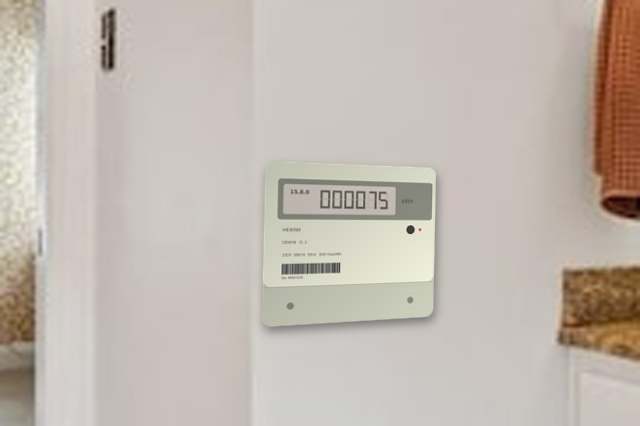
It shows **75** kWh
